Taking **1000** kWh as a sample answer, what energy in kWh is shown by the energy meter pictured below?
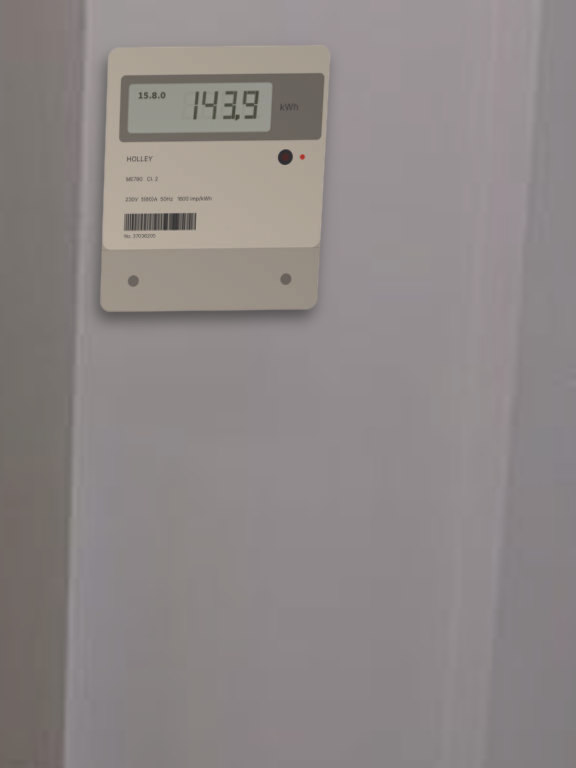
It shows **143.9** kWh
